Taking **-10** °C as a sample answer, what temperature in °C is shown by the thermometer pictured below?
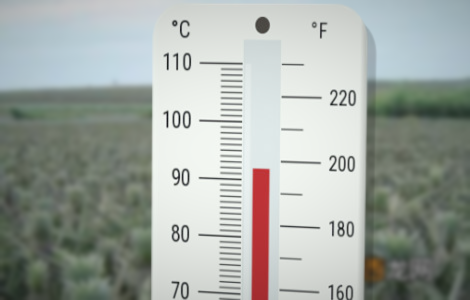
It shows **92** °C
